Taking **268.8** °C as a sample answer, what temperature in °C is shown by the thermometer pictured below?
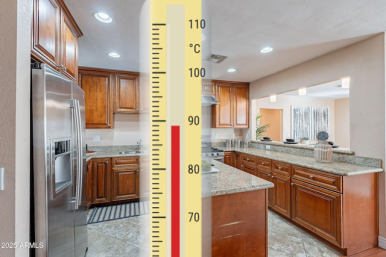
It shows **89** °C
